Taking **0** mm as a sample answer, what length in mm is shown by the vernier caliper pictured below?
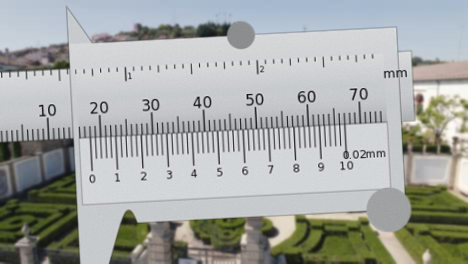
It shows **18.0** mm
